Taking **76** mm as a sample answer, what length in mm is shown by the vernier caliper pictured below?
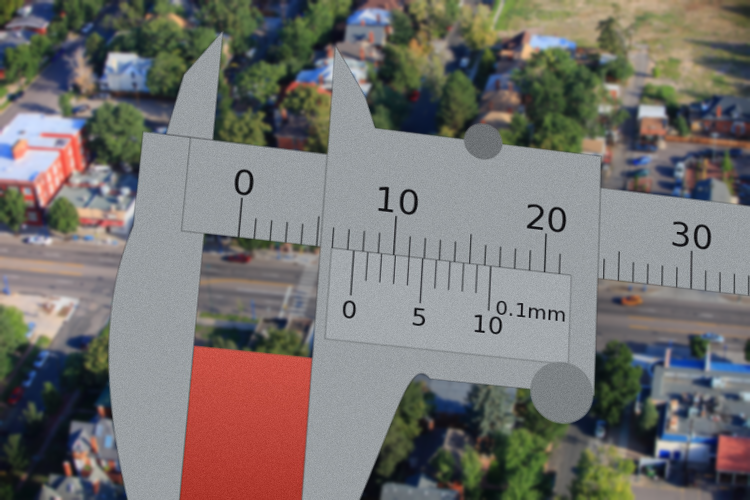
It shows **7.4** mm
